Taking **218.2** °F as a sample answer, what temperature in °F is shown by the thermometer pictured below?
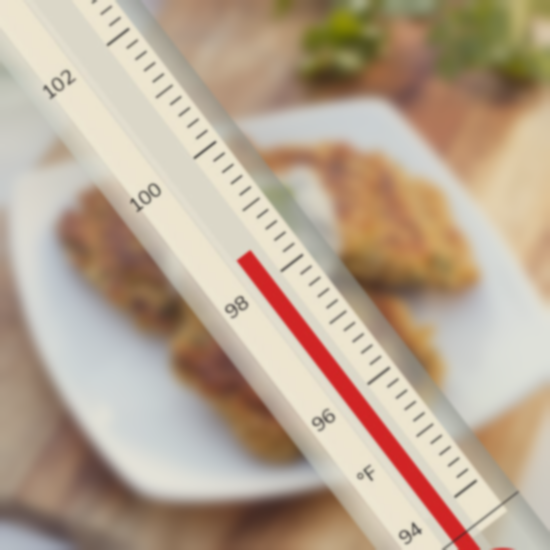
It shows **98.5** °F
